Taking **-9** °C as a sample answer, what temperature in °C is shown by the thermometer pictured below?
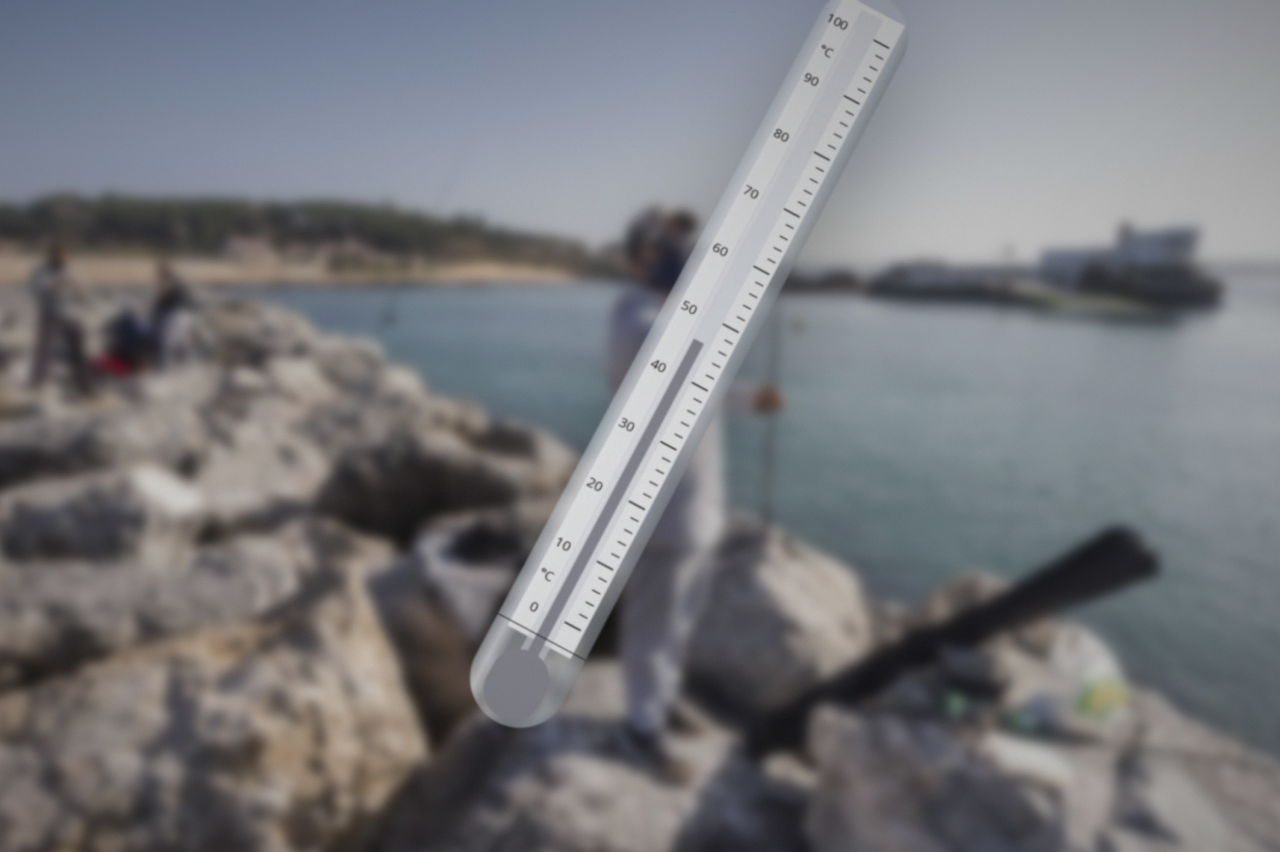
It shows **46** °C
